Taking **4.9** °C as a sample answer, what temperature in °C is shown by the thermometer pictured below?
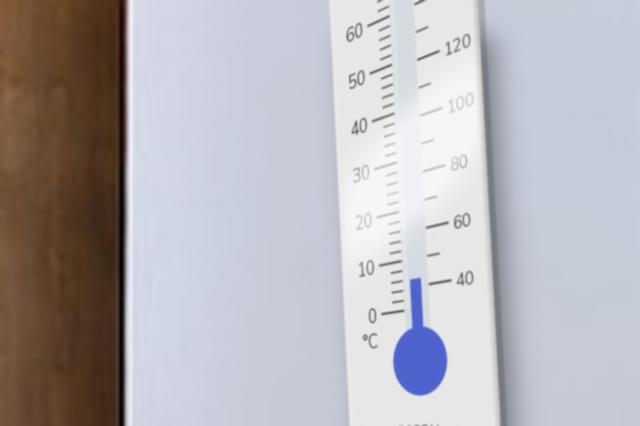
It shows **6** °C
